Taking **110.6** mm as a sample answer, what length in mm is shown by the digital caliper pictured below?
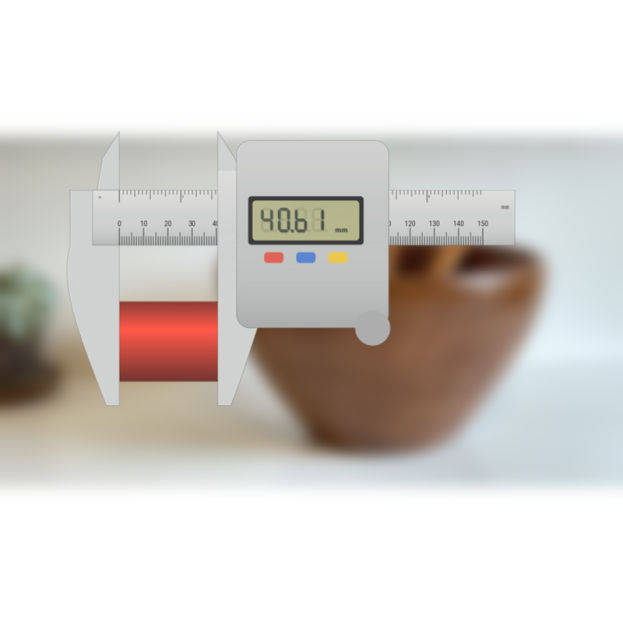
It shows **40.61** mm
